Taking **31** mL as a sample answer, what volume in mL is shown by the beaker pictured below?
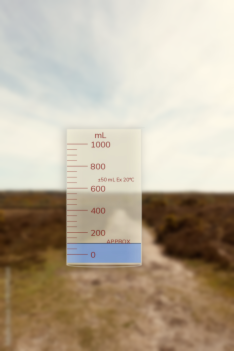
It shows **100** mL
